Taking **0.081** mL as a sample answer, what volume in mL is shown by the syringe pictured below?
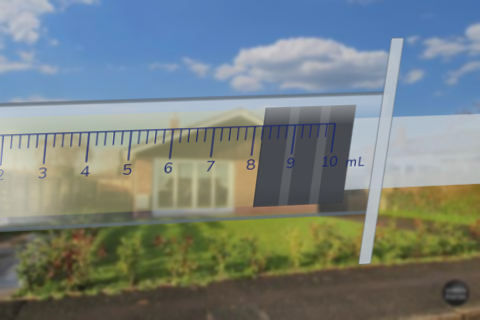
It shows **8.2** mL
